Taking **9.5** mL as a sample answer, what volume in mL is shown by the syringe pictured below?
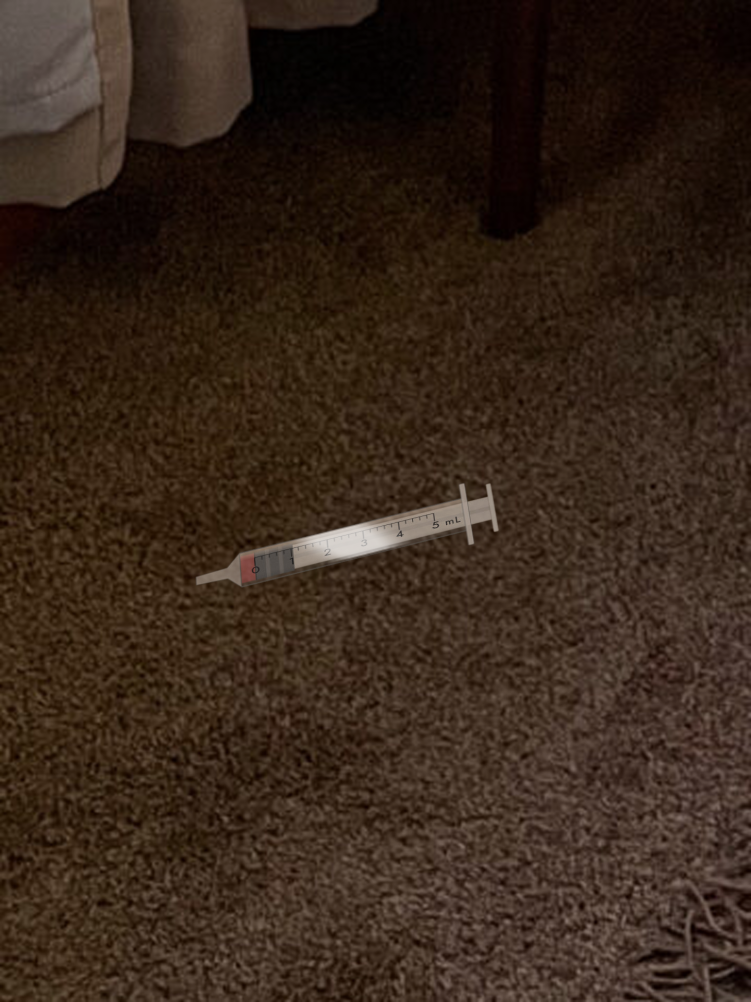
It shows **0** mL
